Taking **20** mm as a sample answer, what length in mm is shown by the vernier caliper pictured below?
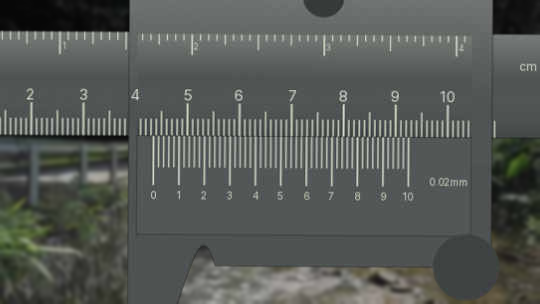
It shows **43.5** mm
